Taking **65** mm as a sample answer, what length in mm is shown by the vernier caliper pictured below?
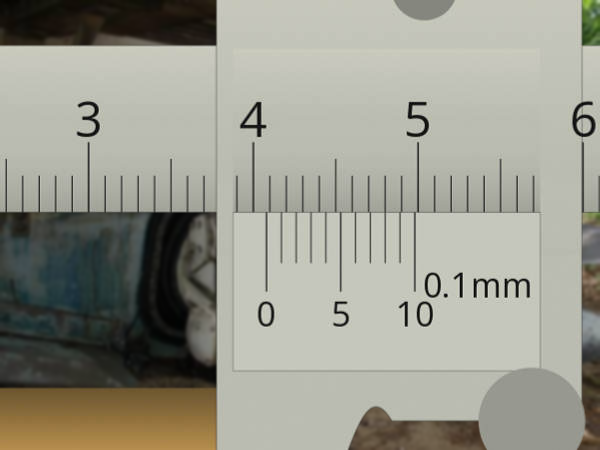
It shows **40.8** mm
